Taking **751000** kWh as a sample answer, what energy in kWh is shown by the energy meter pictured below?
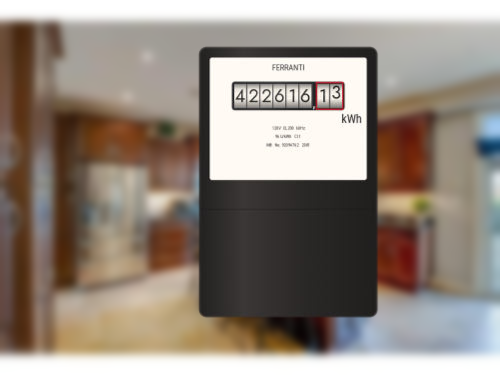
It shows **422616.13** kWh
